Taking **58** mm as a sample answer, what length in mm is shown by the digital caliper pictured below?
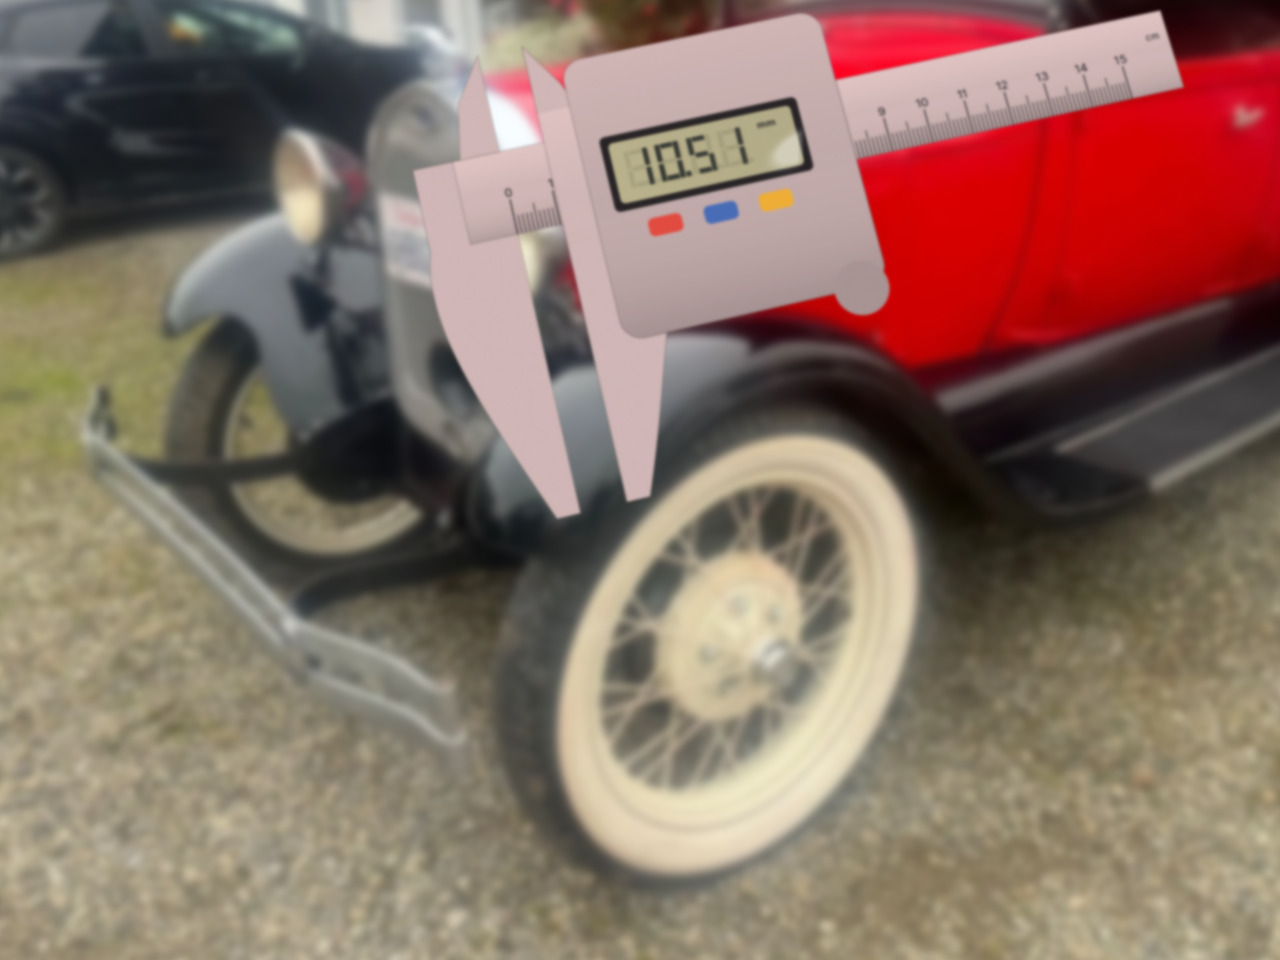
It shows **10.51** mm
